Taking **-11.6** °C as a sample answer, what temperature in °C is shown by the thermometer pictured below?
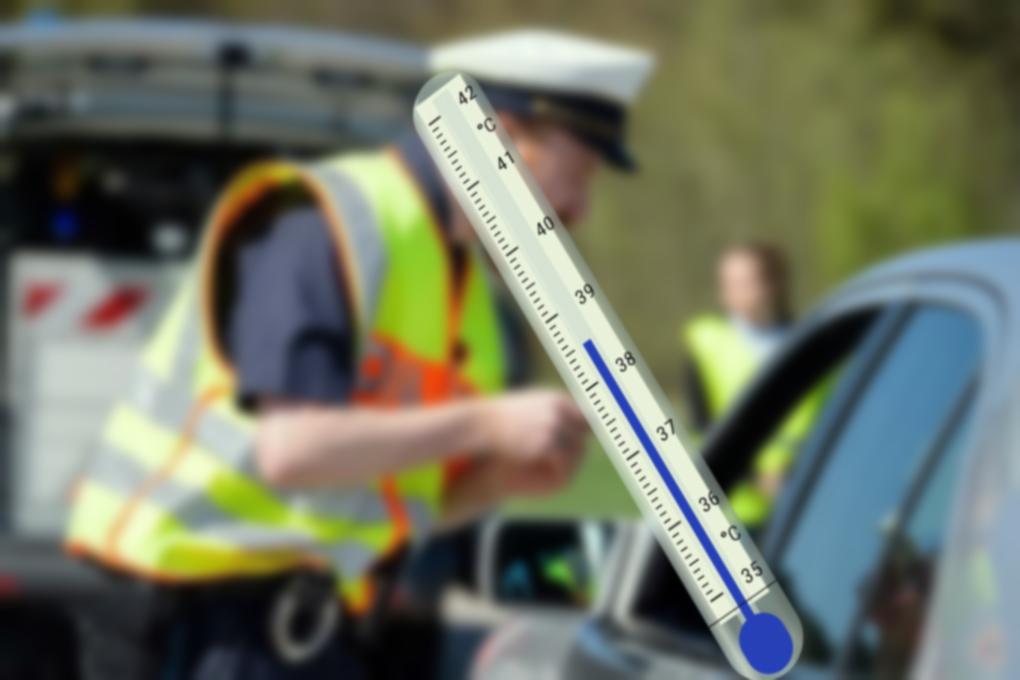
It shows **38.5** °C
